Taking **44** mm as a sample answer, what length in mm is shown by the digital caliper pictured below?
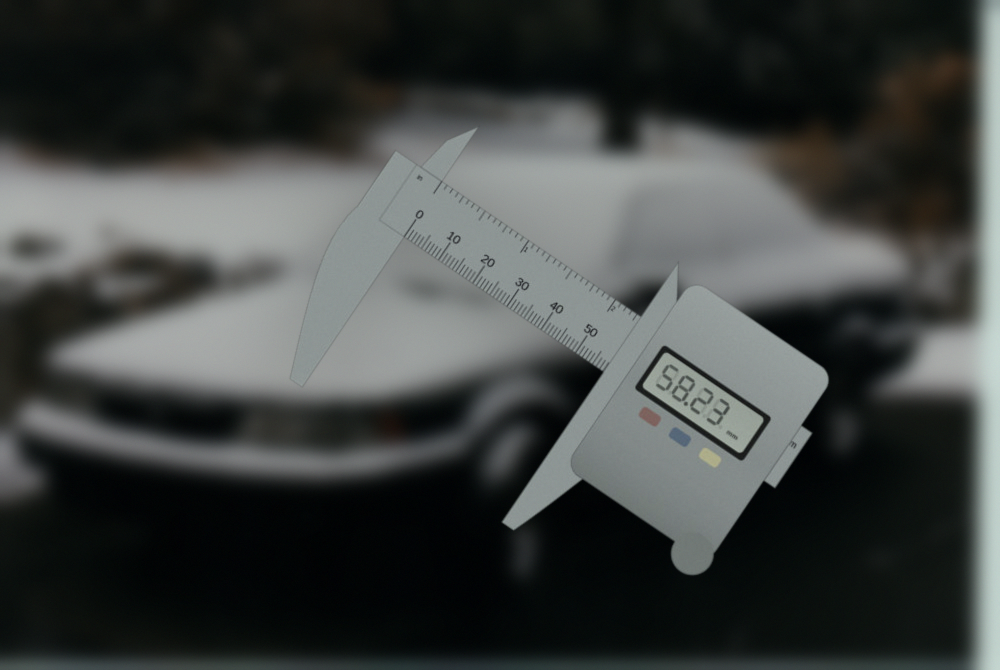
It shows **58.23** mm
